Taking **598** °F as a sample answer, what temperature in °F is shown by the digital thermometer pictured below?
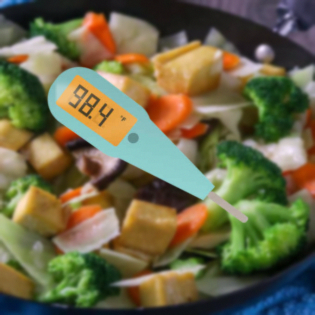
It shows **98.4** °F
